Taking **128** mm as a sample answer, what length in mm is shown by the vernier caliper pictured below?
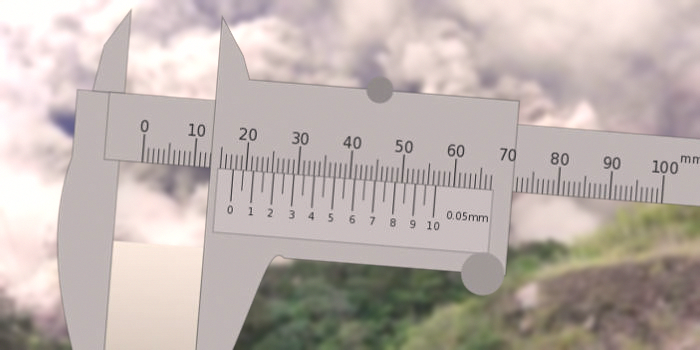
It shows **17.5** mm
